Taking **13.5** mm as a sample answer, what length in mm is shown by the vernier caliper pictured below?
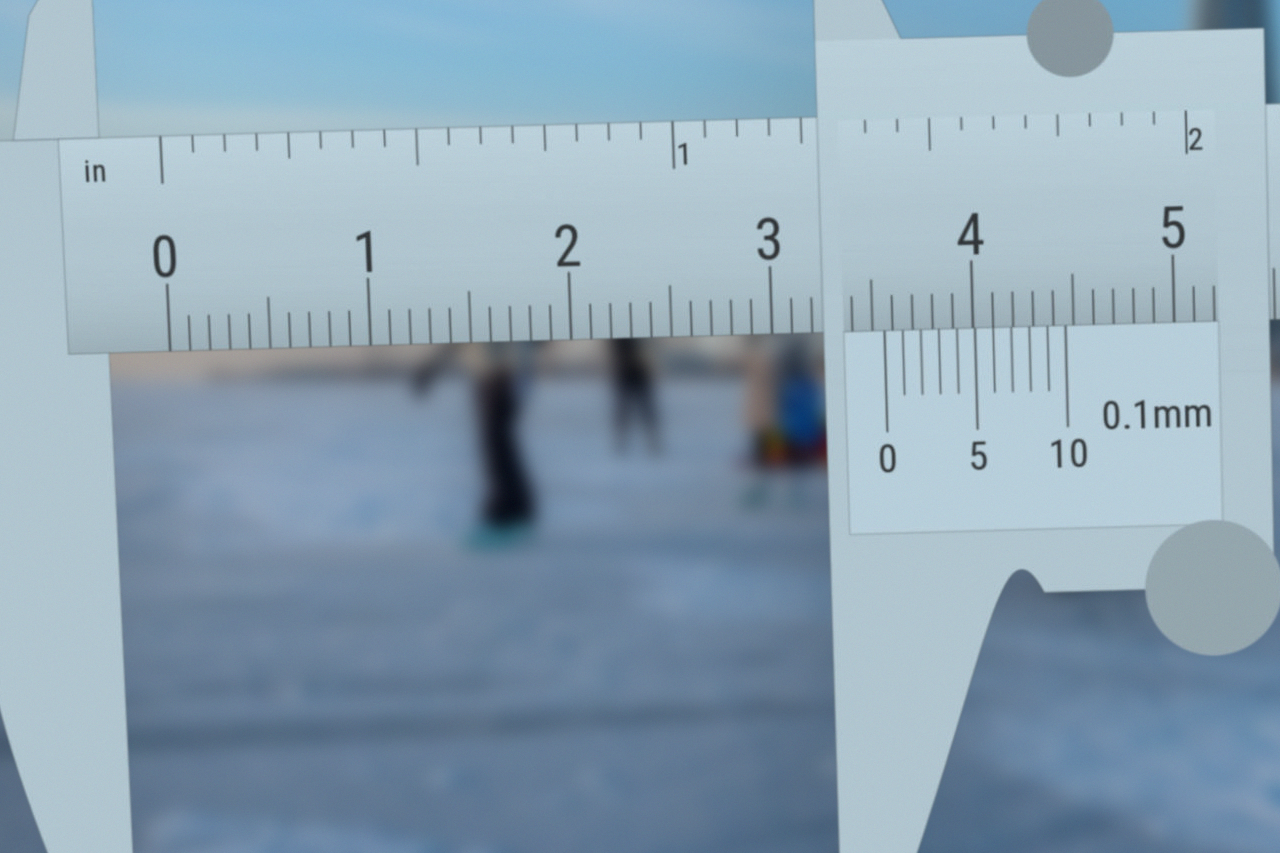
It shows **35.6** mm
